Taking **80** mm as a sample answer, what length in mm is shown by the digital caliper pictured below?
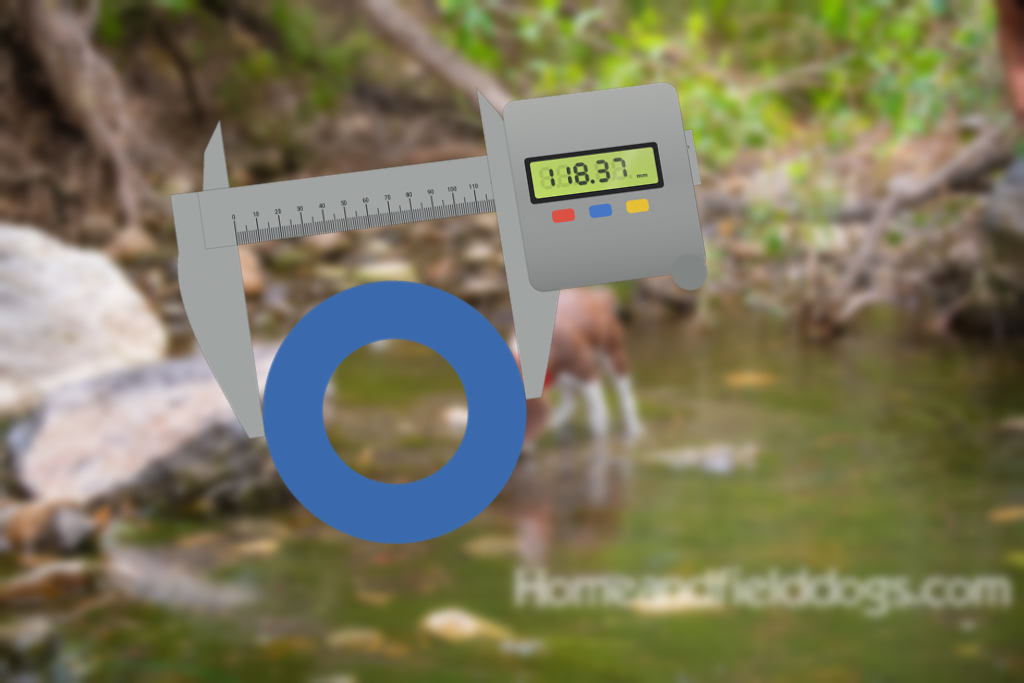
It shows **118.37** mm
